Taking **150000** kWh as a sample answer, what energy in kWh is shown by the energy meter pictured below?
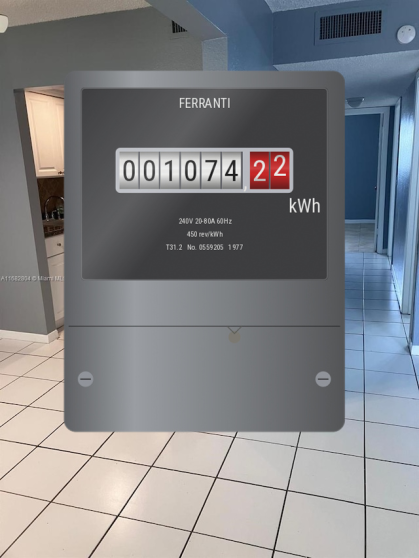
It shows **1074.22** kWh
